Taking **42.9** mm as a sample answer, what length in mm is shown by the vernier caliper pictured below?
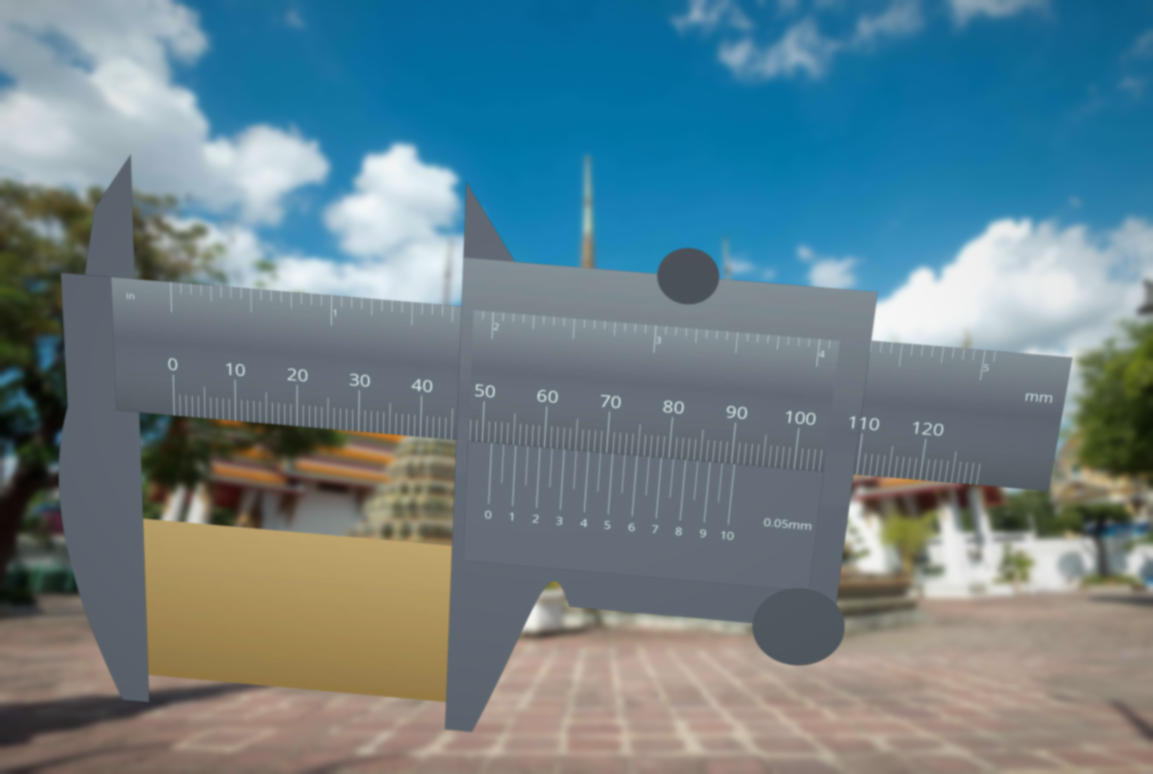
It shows **51.5** mm
